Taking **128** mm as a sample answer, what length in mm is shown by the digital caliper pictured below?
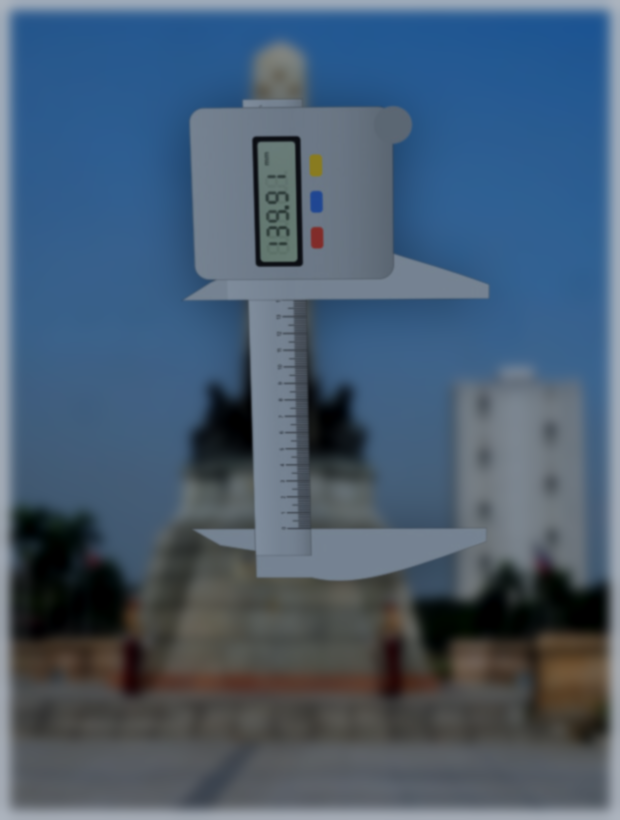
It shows **139.91** mm
